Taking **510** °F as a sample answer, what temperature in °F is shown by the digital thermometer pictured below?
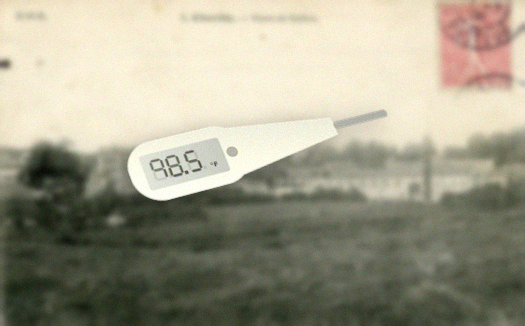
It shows **98.5** °F
